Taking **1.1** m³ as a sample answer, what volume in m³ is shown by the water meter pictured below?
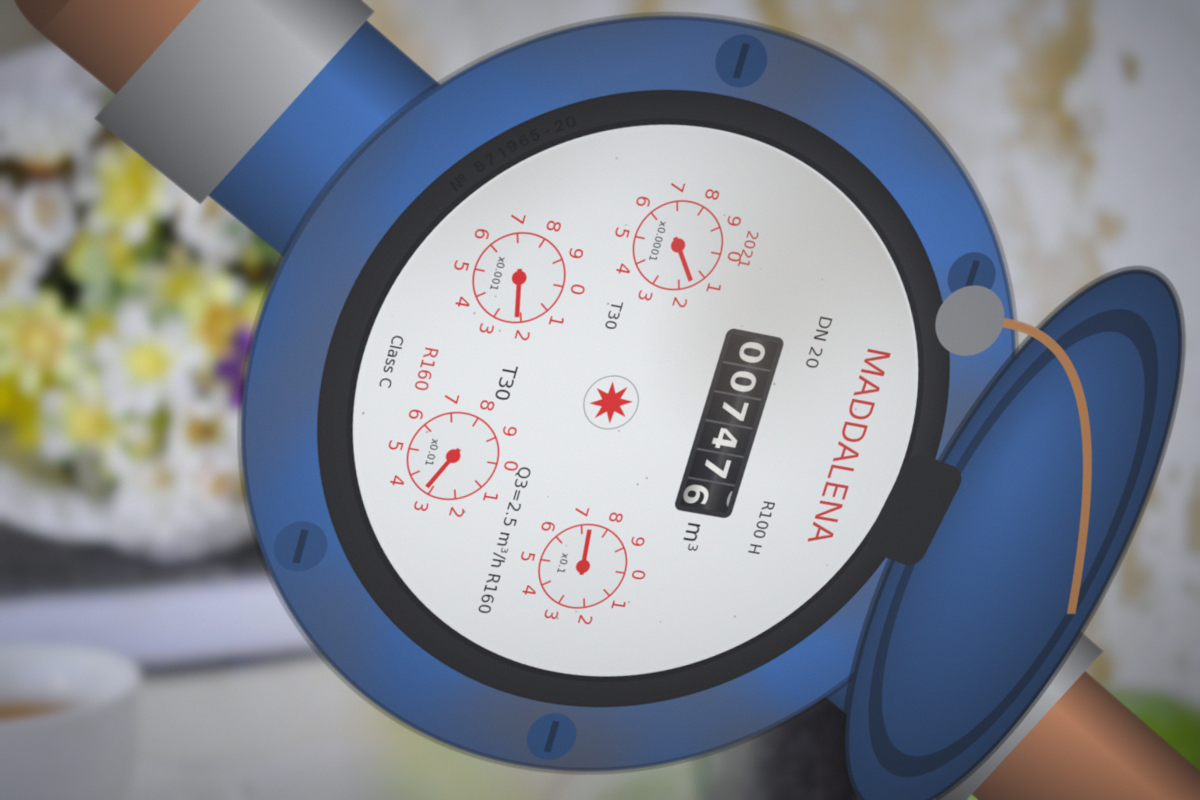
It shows **7475.7321** m³
